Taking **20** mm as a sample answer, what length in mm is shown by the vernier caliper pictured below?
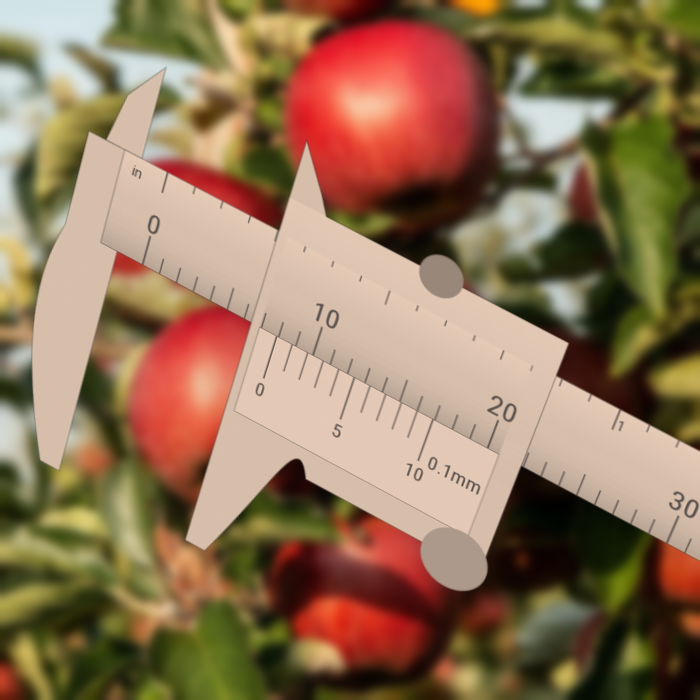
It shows **7.9** mm
